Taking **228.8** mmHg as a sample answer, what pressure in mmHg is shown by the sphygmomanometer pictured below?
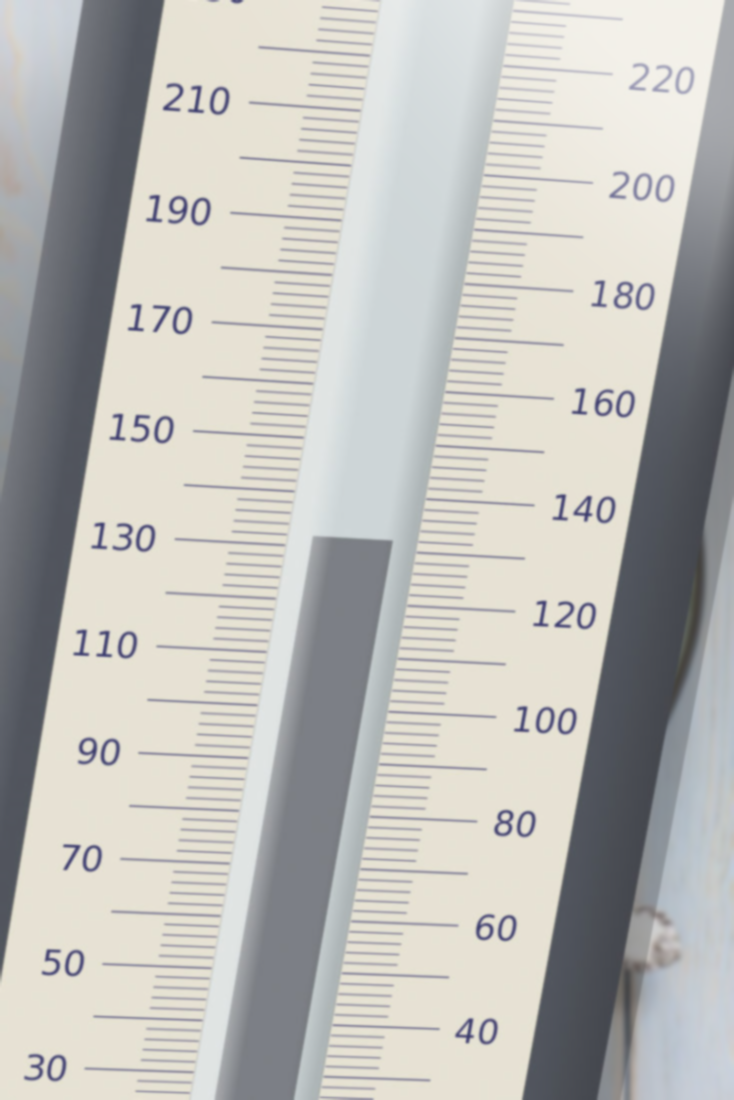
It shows **132** mmHg
